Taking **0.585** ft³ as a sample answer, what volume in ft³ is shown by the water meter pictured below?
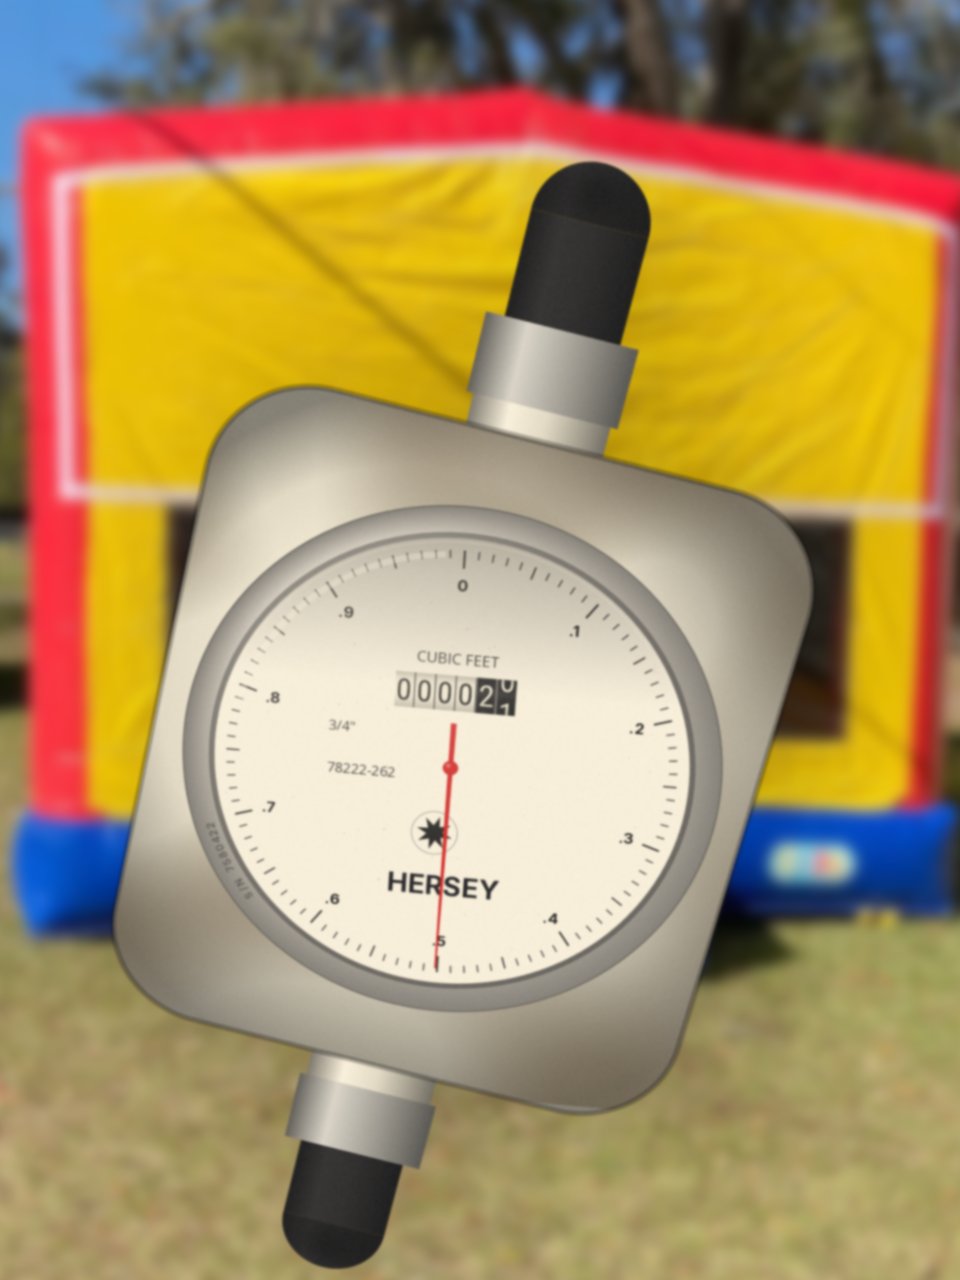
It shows **20.50** ft³
